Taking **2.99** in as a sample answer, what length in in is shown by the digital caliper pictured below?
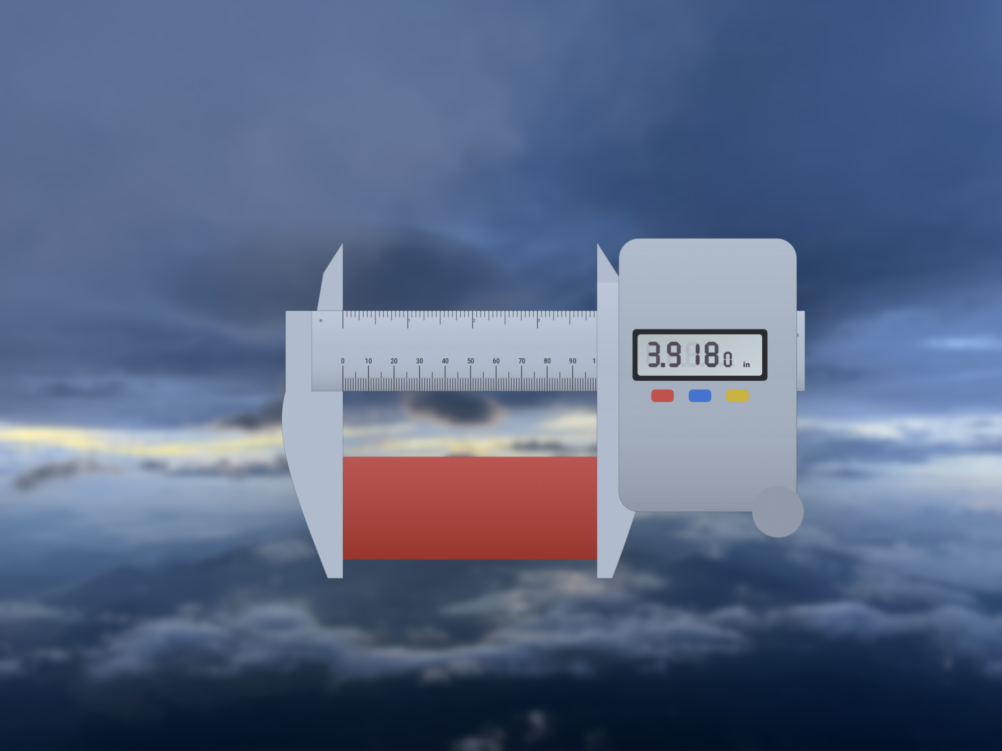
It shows **3.9180** in
